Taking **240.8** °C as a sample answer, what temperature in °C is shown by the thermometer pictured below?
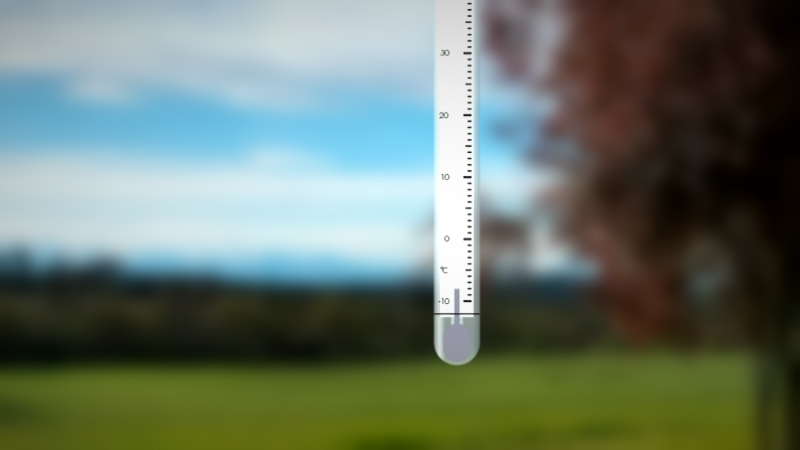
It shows **-8** °C
